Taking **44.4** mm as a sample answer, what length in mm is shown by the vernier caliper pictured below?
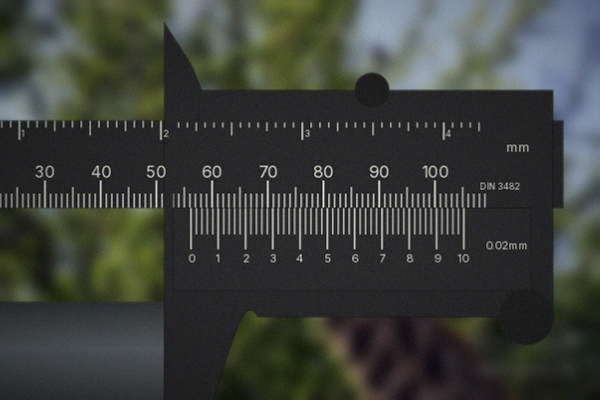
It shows **56.2** mm
